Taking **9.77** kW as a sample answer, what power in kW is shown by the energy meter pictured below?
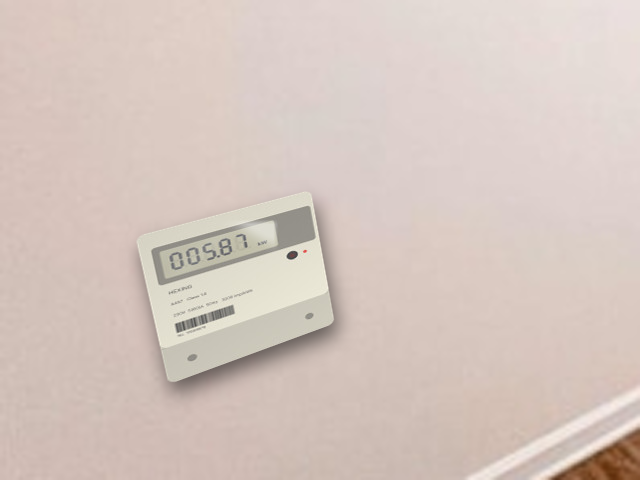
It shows **5.87** kW
